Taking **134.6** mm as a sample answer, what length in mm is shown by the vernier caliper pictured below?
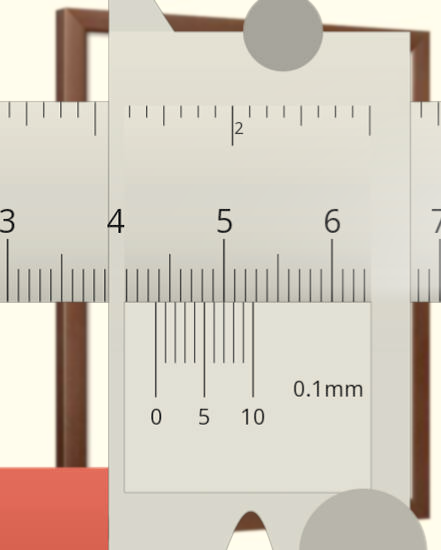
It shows **43.7** mm
